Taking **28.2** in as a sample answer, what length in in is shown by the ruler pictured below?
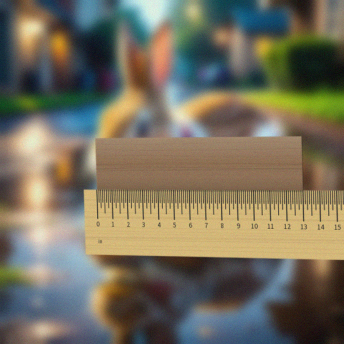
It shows **13** in
